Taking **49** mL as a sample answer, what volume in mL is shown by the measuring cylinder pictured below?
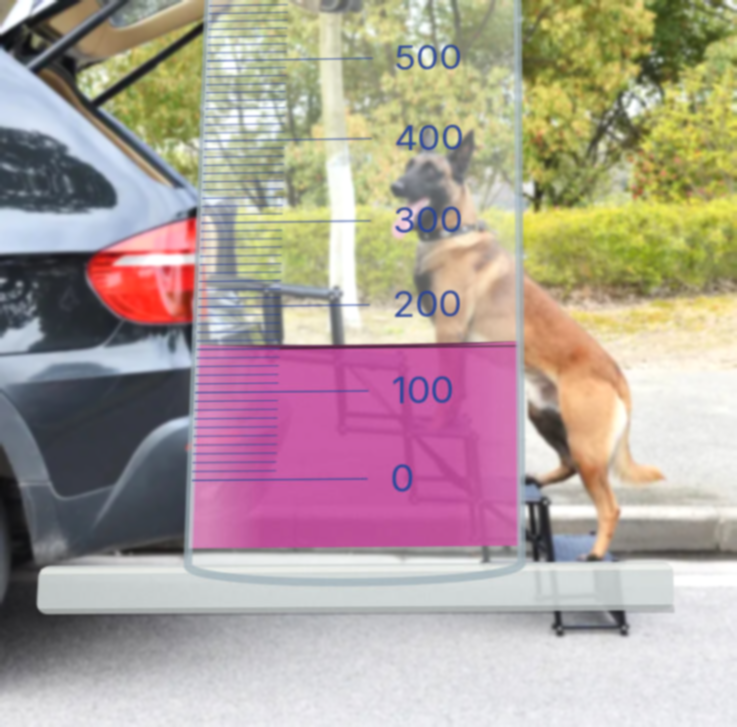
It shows **150** mL
